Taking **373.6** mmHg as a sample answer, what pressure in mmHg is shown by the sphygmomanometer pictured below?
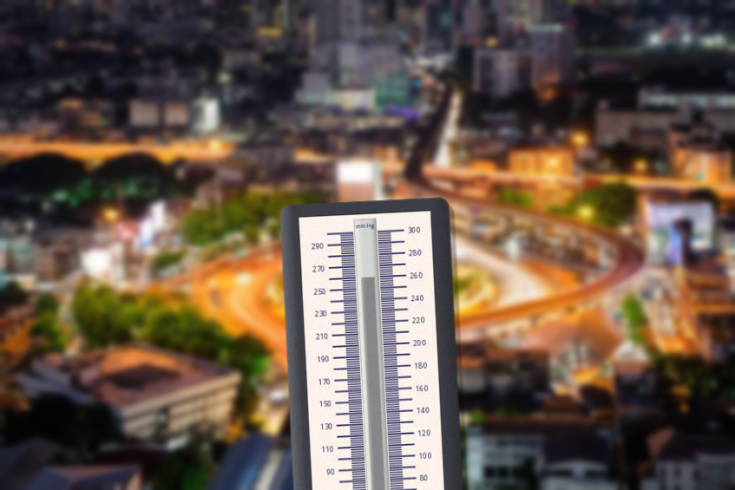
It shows **260** mmHg
